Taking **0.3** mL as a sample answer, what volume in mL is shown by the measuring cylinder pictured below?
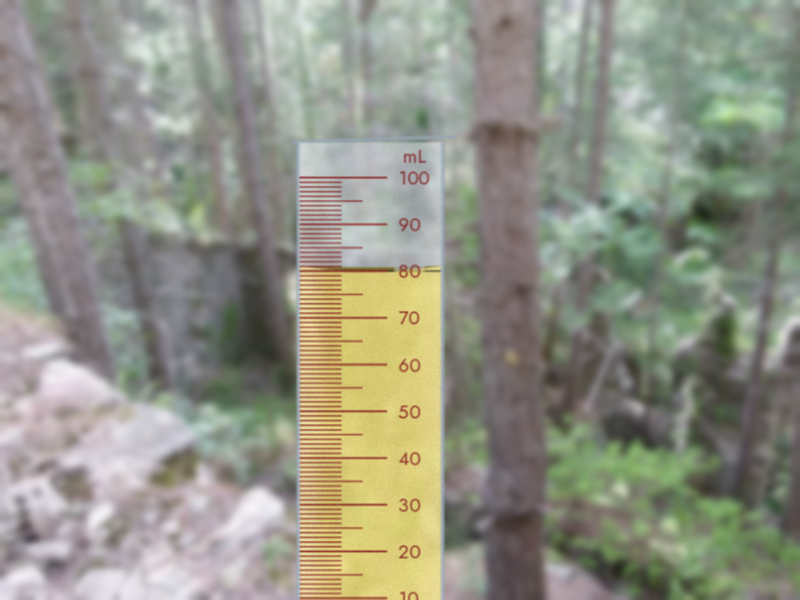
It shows **80** mL
